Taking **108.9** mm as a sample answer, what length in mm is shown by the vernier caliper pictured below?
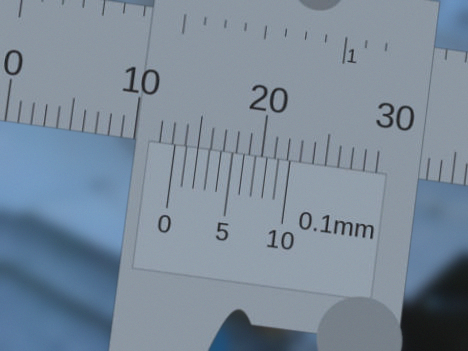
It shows **13.2** mm
